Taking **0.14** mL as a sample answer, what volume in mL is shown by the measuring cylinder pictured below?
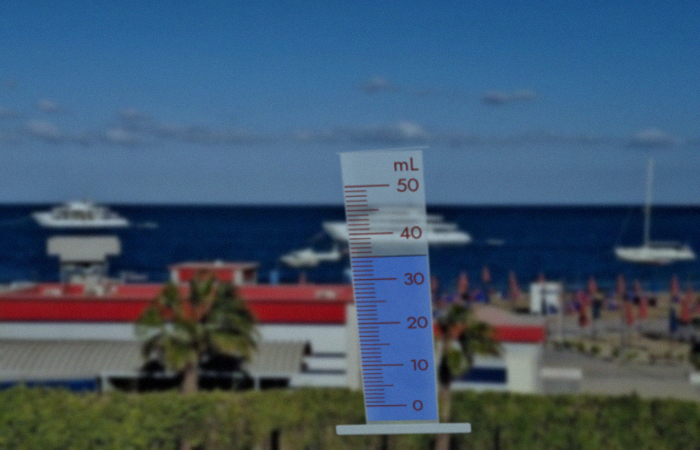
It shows **35** mL
